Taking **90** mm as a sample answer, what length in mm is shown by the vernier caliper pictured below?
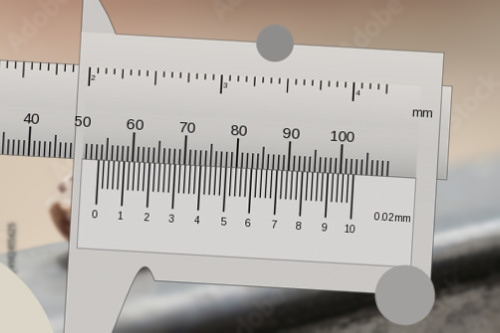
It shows **53.5** mm
